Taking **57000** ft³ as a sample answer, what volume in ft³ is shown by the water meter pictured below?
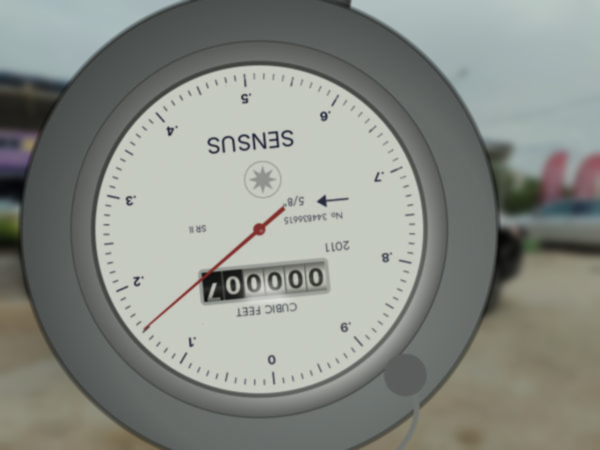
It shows **7.15** ft³
